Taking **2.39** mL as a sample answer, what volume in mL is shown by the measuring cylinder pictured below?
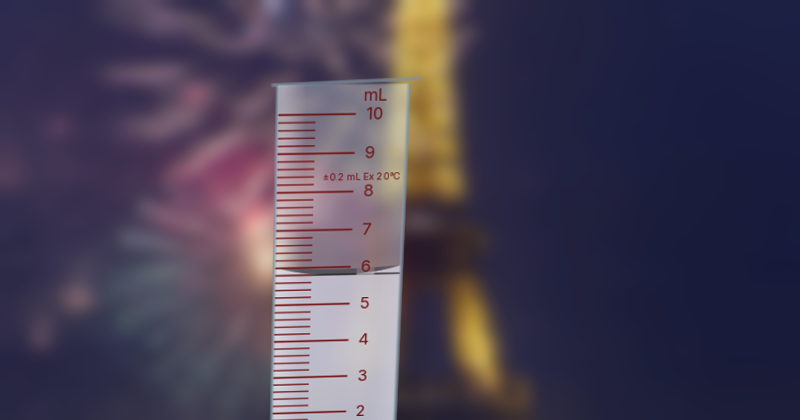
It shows **5.8** mL
